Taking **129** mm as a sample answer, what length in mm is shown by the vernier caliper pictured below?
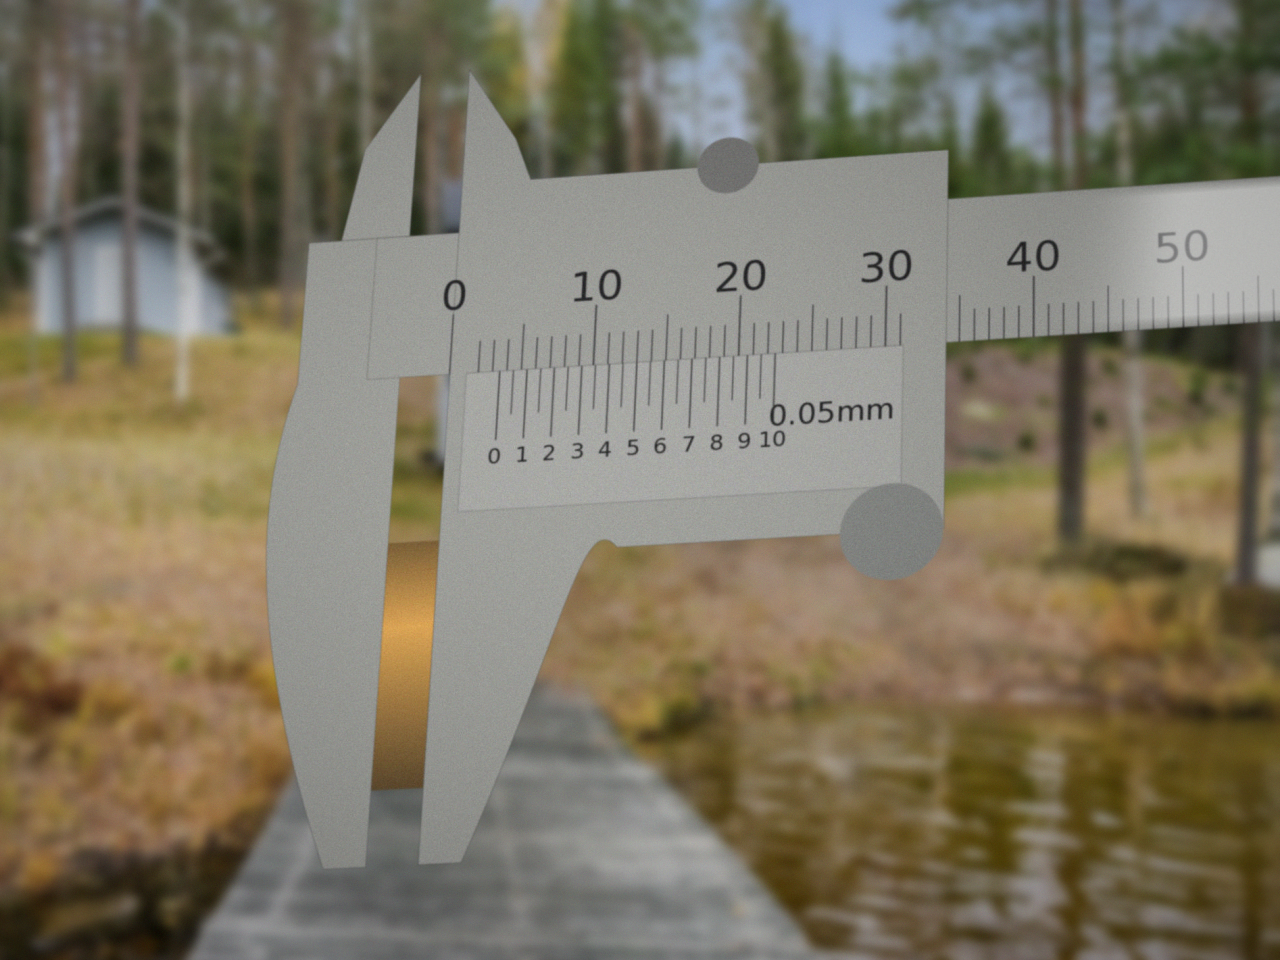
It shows **3.5** mm
